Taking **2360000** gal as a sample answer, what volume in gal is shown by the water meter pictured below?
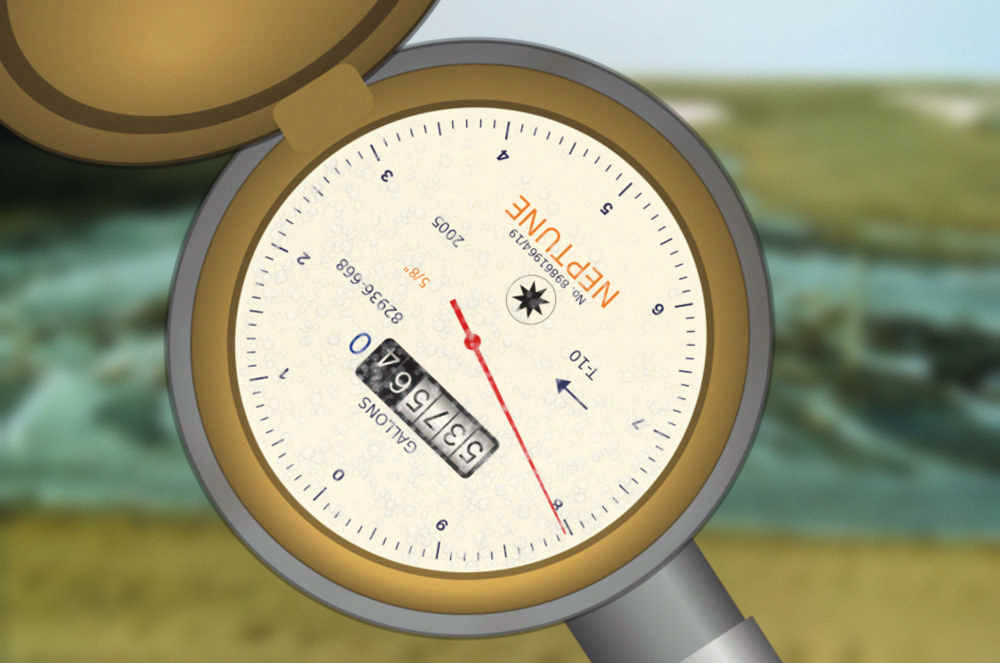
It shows **5375638.0** gal
